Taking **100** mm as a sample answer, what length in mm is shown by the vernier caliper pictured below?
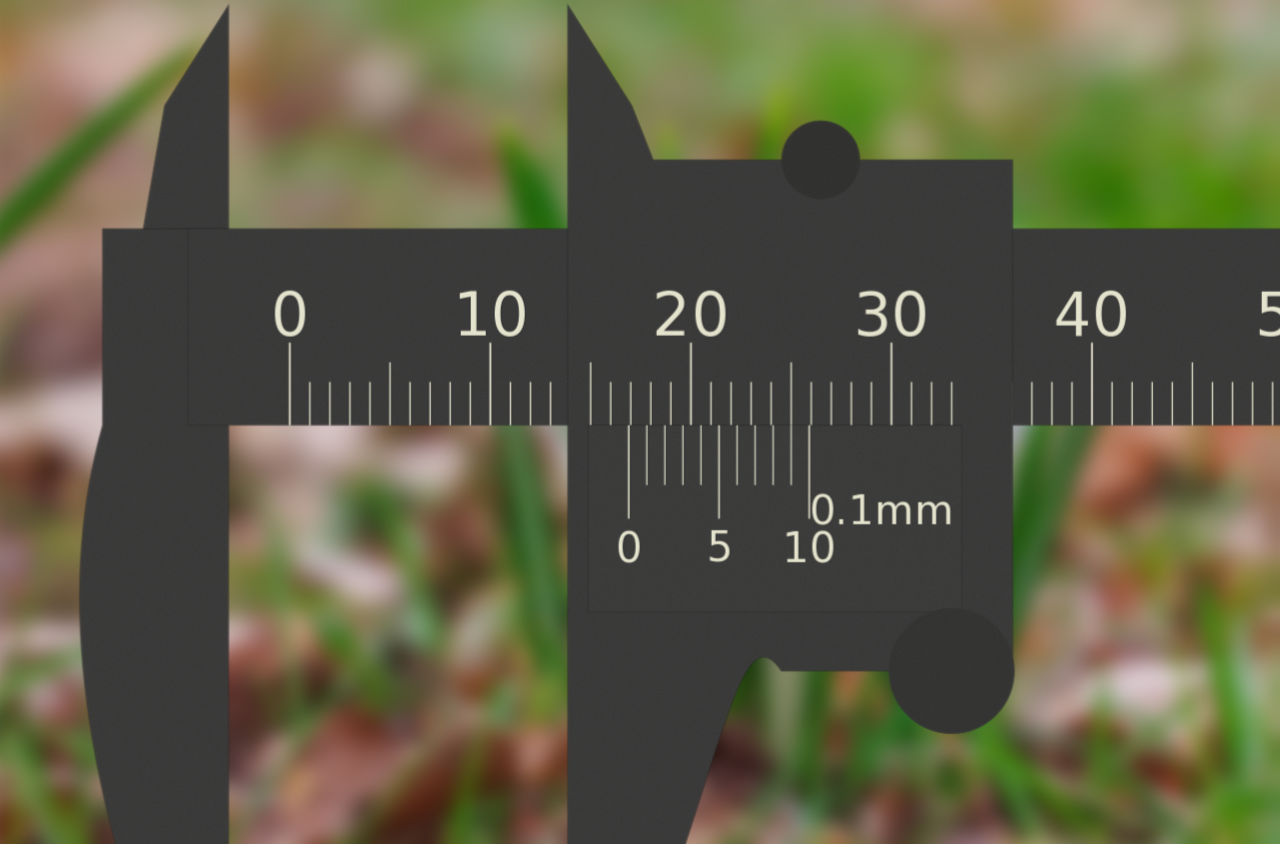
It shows **16.9** mm
